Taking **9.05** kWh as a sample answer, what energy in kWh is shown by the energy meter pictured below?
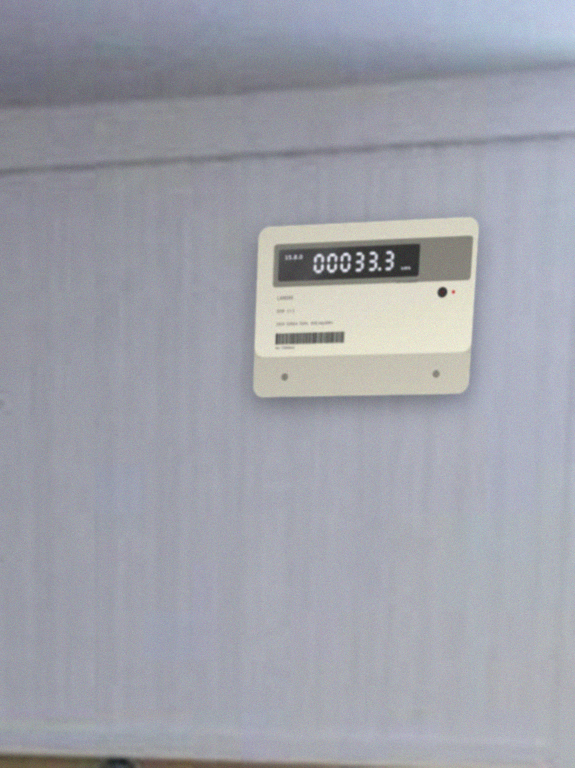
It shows **33.3** kWh
